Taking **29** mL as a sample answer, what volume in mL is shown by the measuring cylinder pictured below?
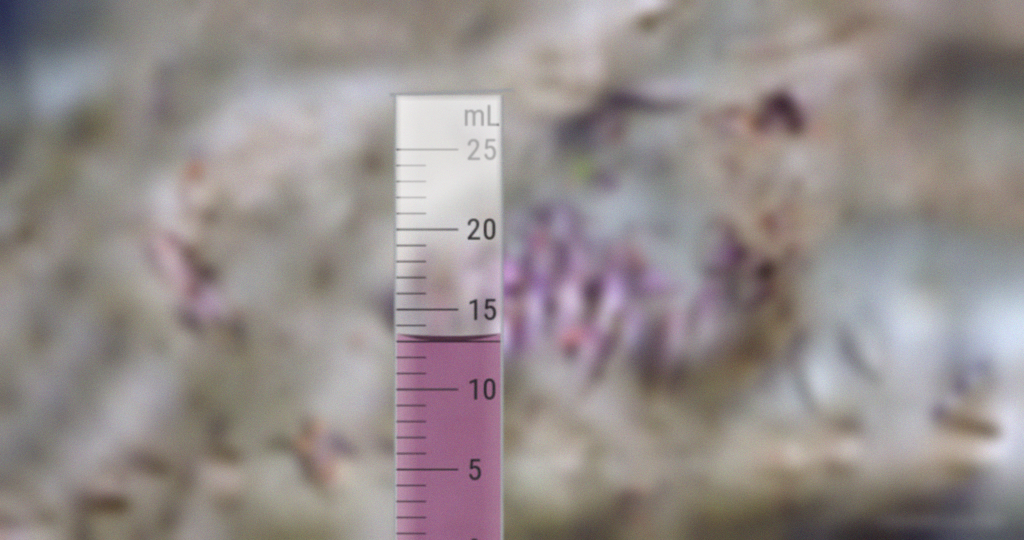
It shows **13** mL
